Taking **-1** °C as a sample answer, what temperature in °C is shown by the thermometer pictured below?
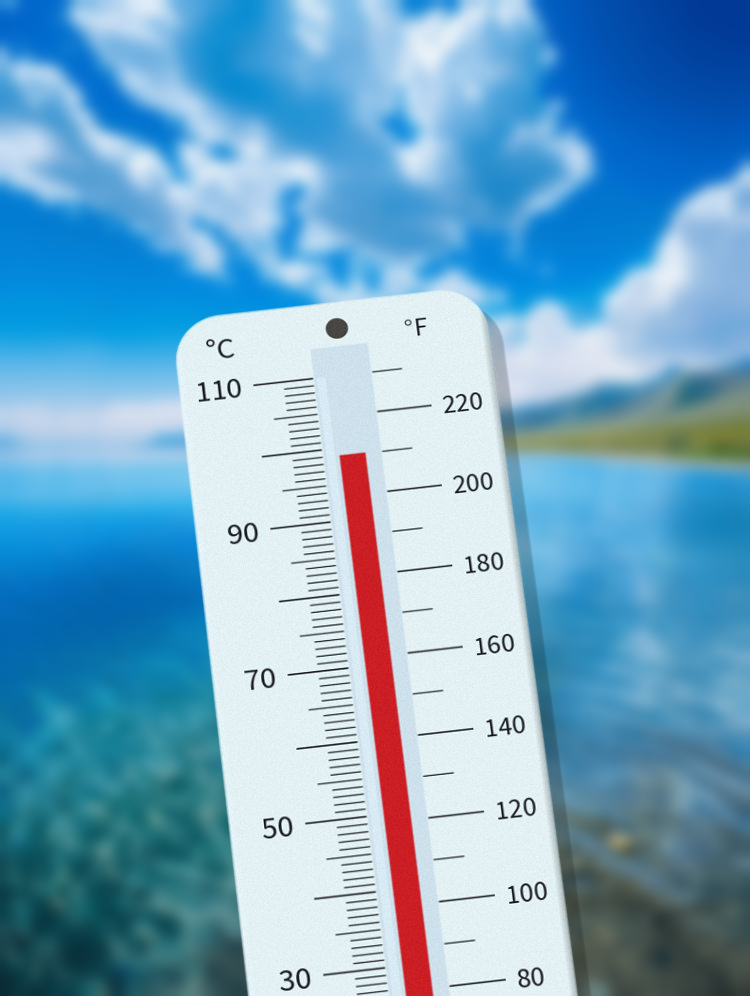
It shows **99** °C
